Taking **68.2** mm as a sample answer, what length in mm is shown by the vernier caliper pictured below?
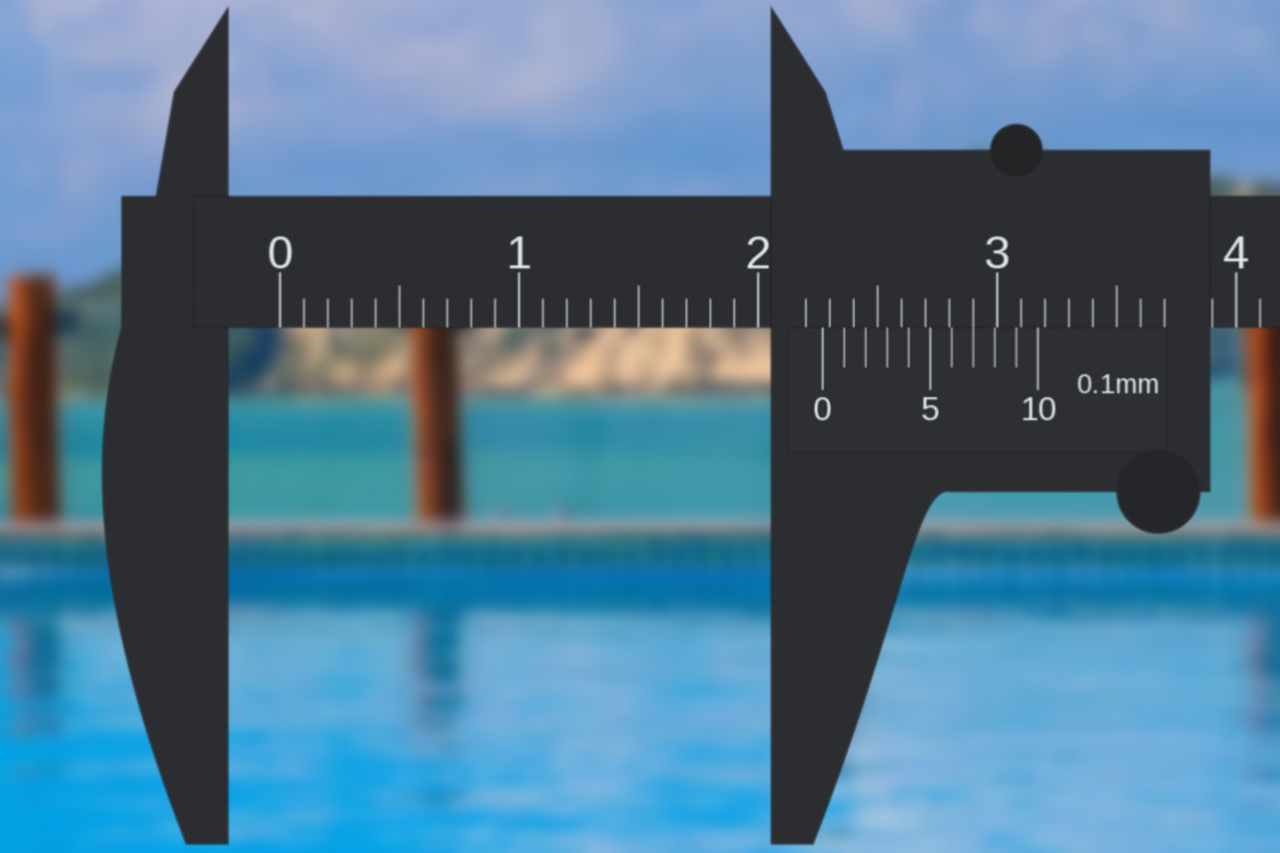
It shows **22.7** mm
